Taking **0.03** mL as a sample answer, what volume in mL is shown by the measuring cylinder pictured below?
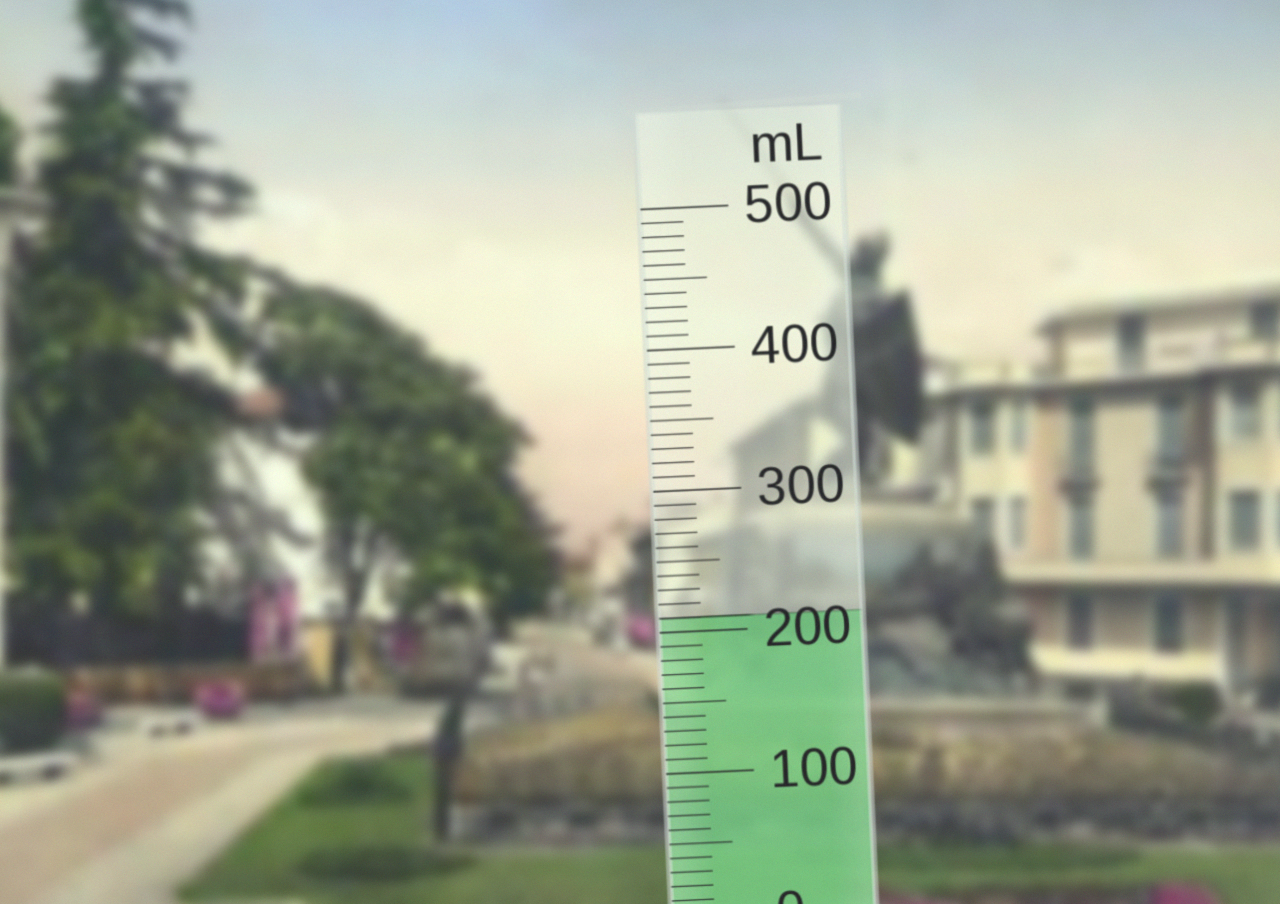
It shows **210** mL
